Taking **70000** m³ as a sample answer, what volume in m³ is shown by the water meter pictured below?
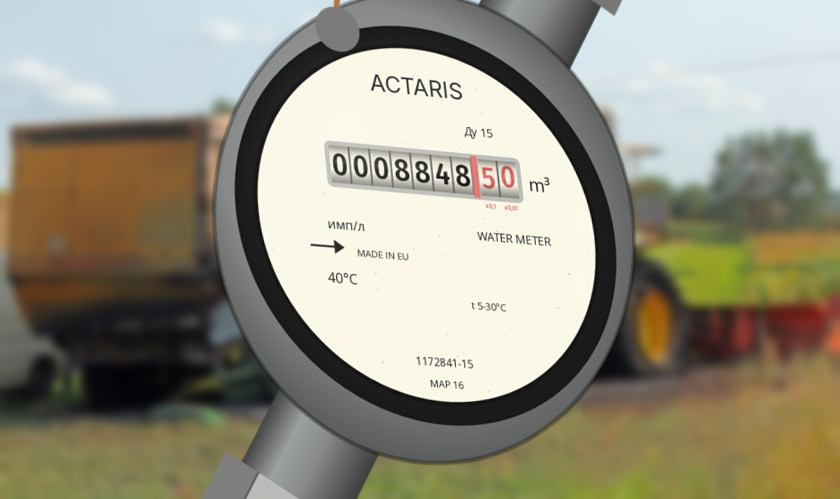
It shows **8848.50** m³
